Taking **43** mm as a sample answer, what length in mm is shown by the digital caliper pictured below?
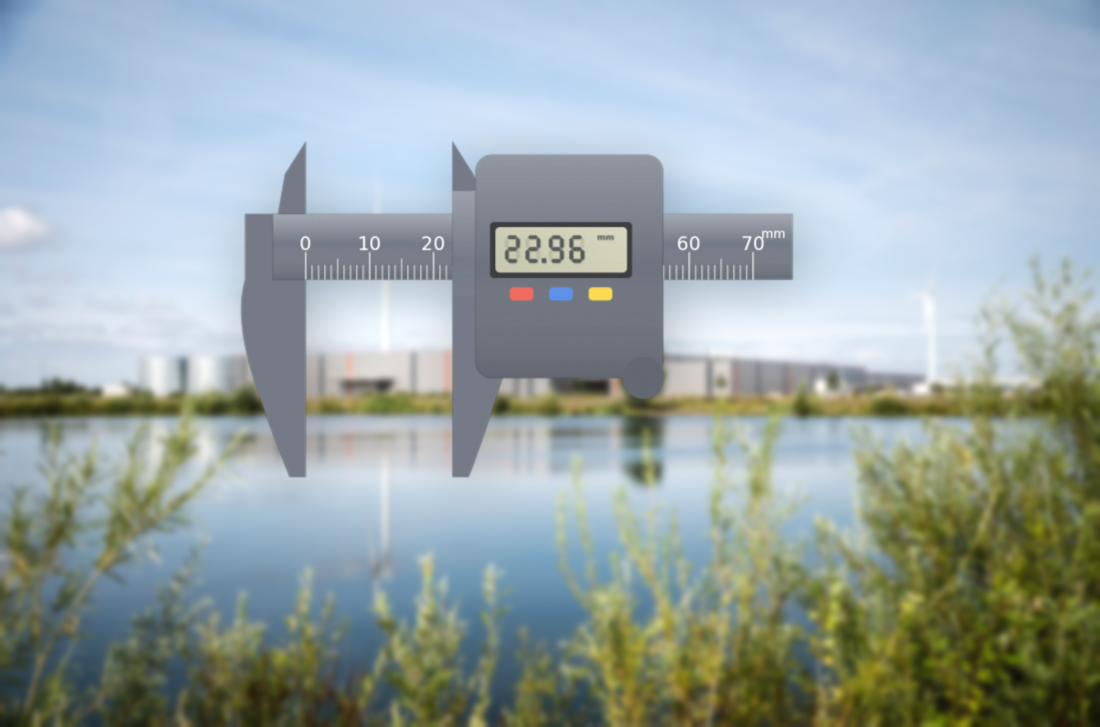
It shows **22.96** mm
